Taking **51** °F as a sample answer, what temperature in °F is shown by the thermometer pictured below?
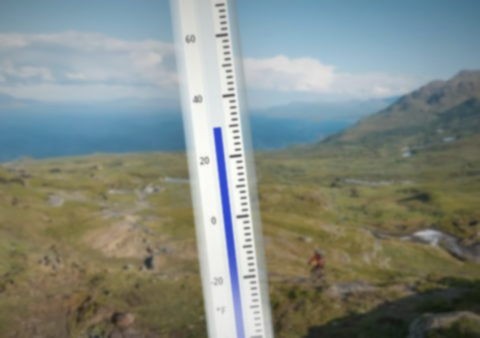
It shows **30** °F
